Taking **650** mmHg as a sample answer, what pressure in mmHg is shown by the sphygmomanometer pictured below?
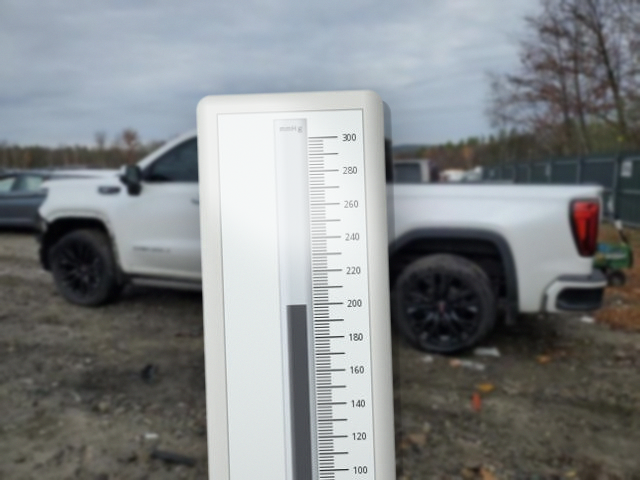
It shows **200** mmHg
